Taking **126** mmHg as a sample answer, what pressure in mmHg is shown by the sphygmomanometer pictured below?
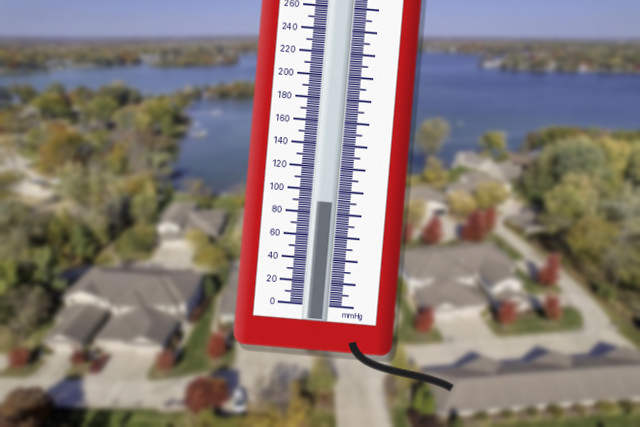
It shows **90** mmHg
